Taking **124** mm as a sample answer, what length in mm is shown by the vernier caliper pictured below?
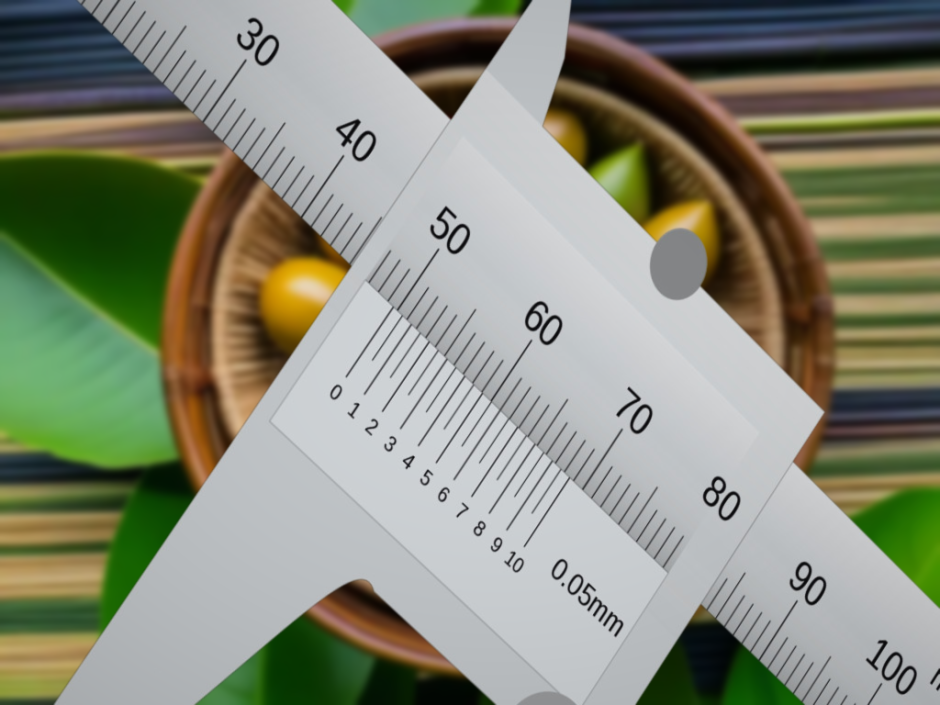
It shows **49.6** mm
